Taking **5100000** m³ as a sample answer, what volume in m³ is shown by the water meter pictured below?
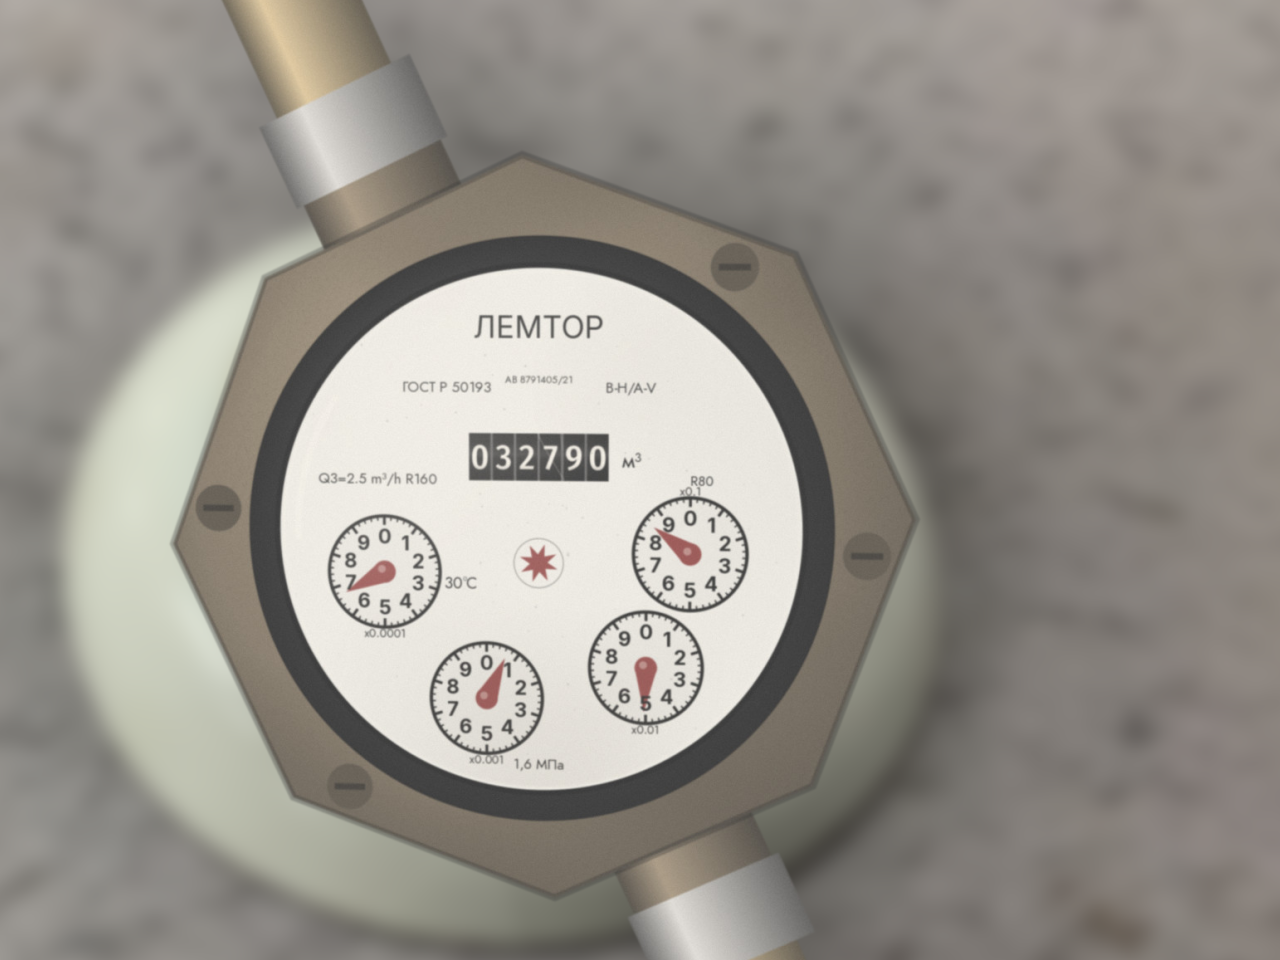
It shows **32790.8506** m³
